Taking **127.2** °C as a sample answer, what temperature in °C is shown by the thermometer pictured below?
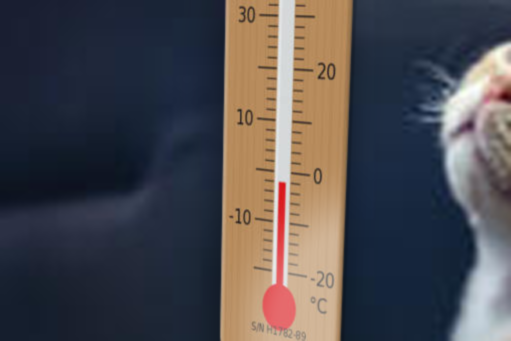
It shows **-2** °C
